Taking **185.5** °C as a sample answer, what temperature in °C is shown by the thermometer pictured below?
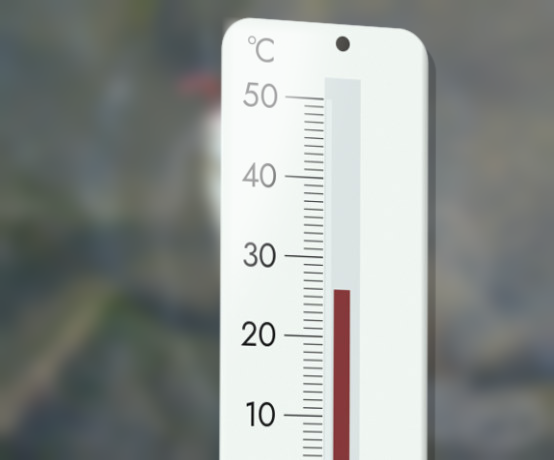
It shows **26** °C
